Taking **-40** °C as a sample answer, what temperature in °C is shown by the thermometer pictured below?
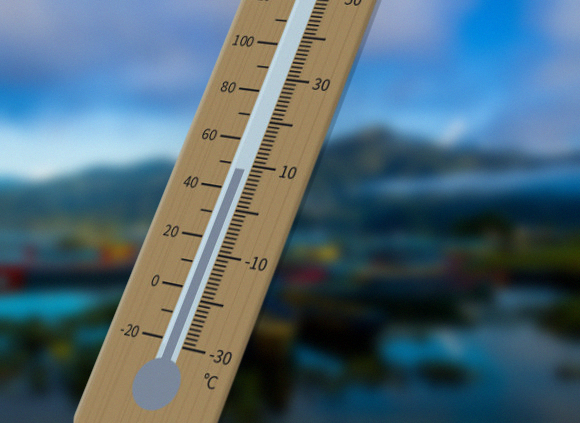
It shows **9** °C
